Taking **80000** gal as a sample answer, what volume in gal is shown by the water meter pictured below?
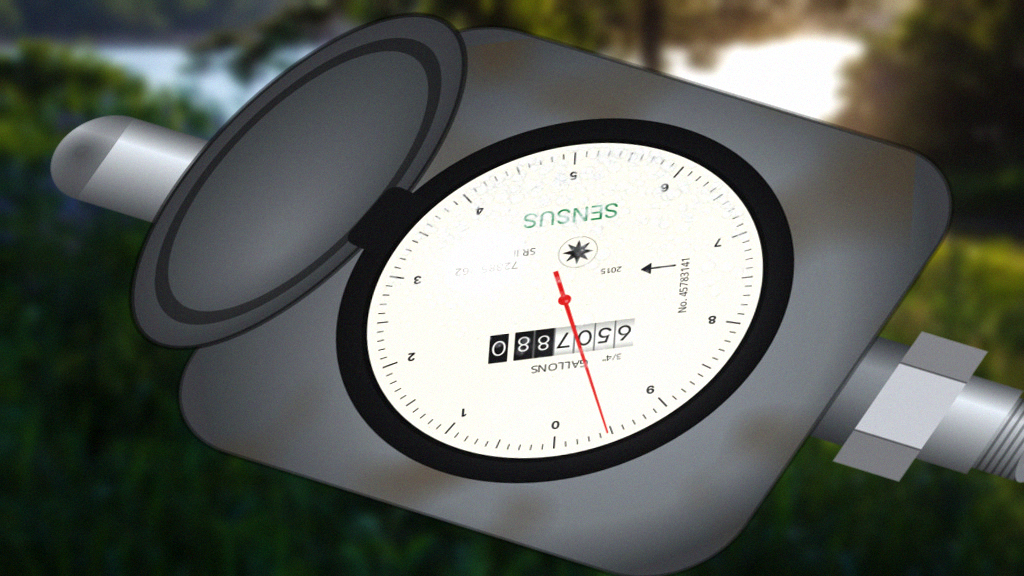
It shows **6507879.5** gal
